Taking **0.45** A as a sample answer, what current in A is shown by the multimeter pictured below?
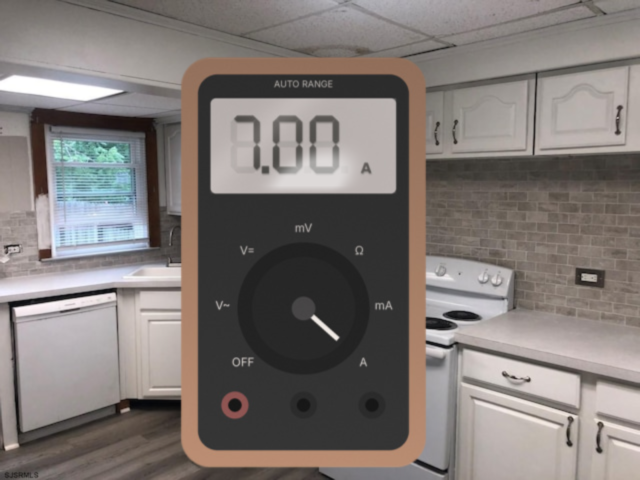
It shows **7.00** A
